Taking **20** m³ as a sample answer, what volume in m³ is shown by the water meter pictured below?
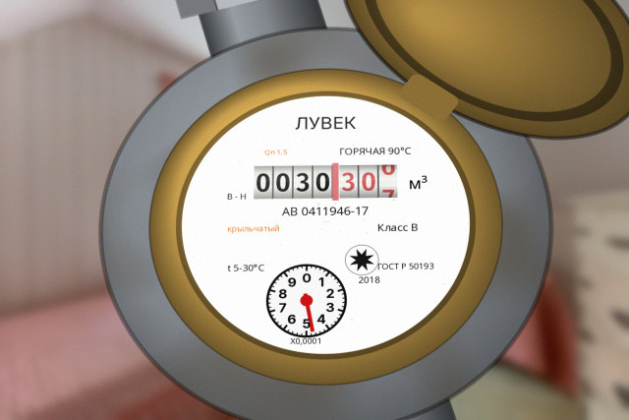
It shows **30.3064** m³
